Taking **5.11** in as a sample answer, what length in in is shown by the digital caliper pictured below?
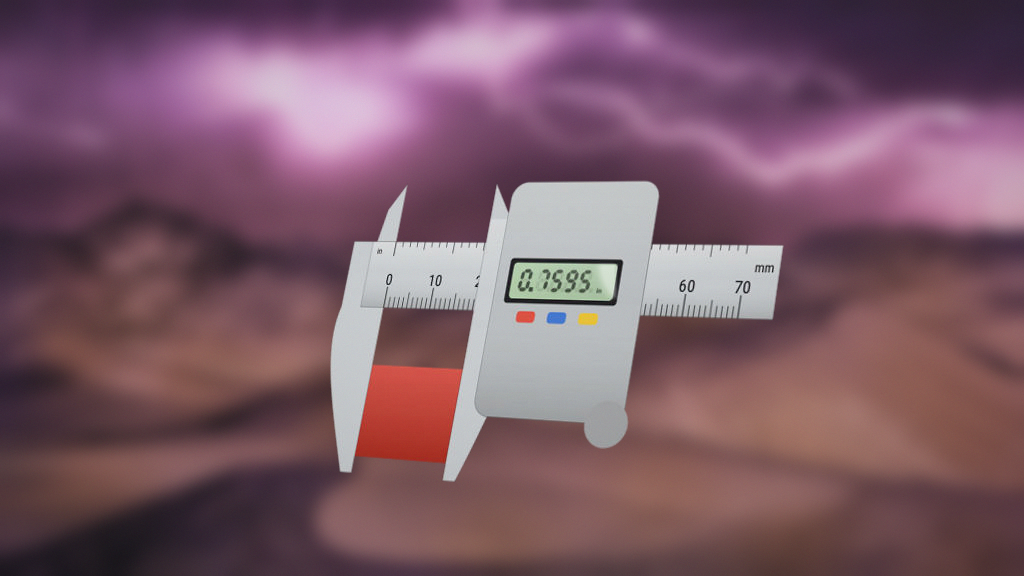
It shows **0.7595** in
